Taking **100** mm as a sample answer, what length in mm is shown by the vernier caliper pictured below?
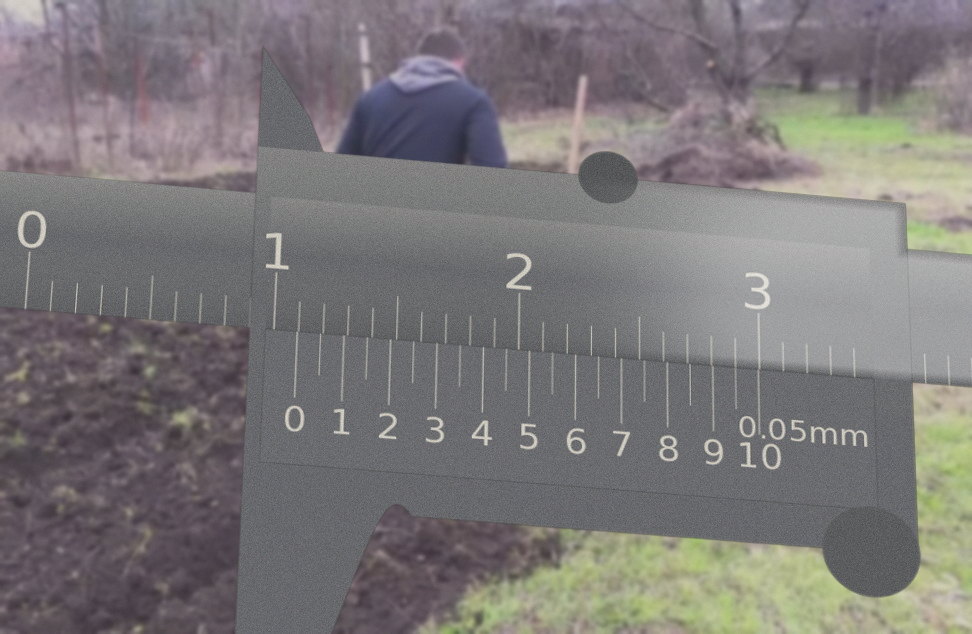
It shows **10.95** mm
